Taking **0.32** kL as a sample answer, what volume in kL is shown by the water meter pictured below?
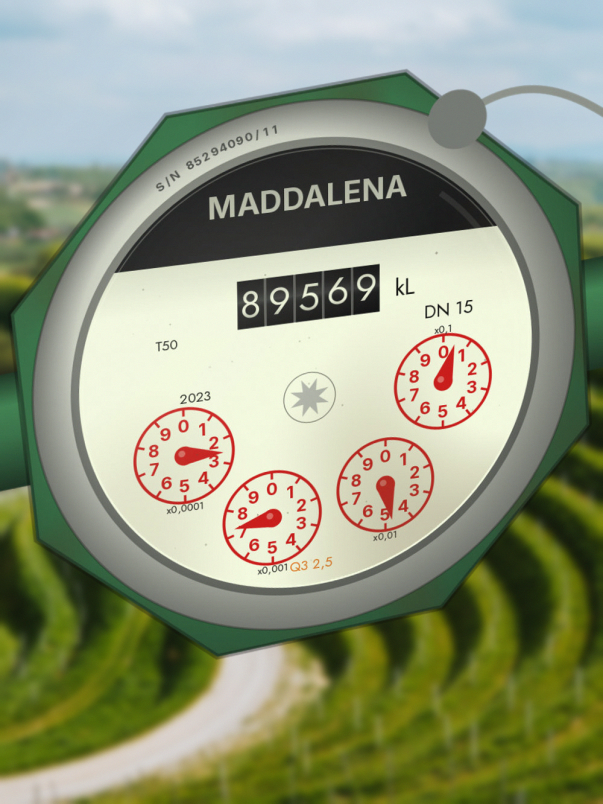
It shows **89569.0472** kL
